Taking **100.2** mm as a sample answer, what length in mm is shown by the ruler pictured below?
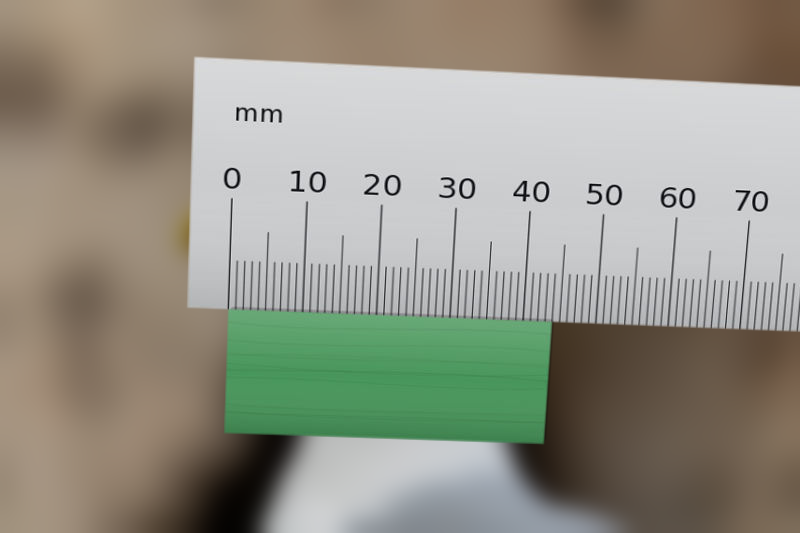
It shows **44** mm
